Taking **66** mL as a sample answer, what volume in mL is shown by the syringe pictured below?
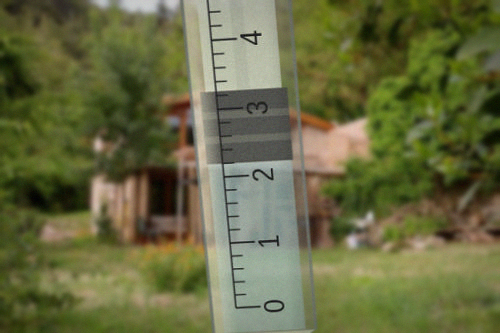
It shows **2.2** mL
